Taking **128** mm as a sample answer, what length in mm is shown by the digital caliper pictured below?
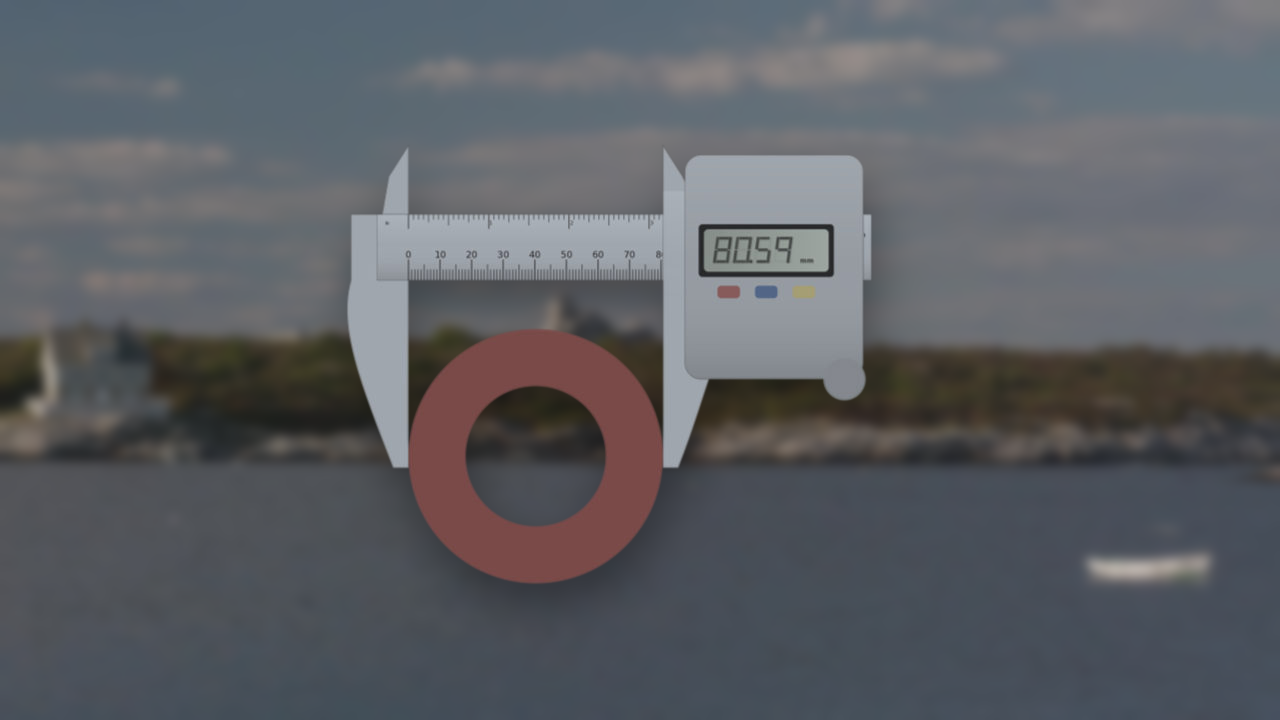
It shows **80.59** mm
